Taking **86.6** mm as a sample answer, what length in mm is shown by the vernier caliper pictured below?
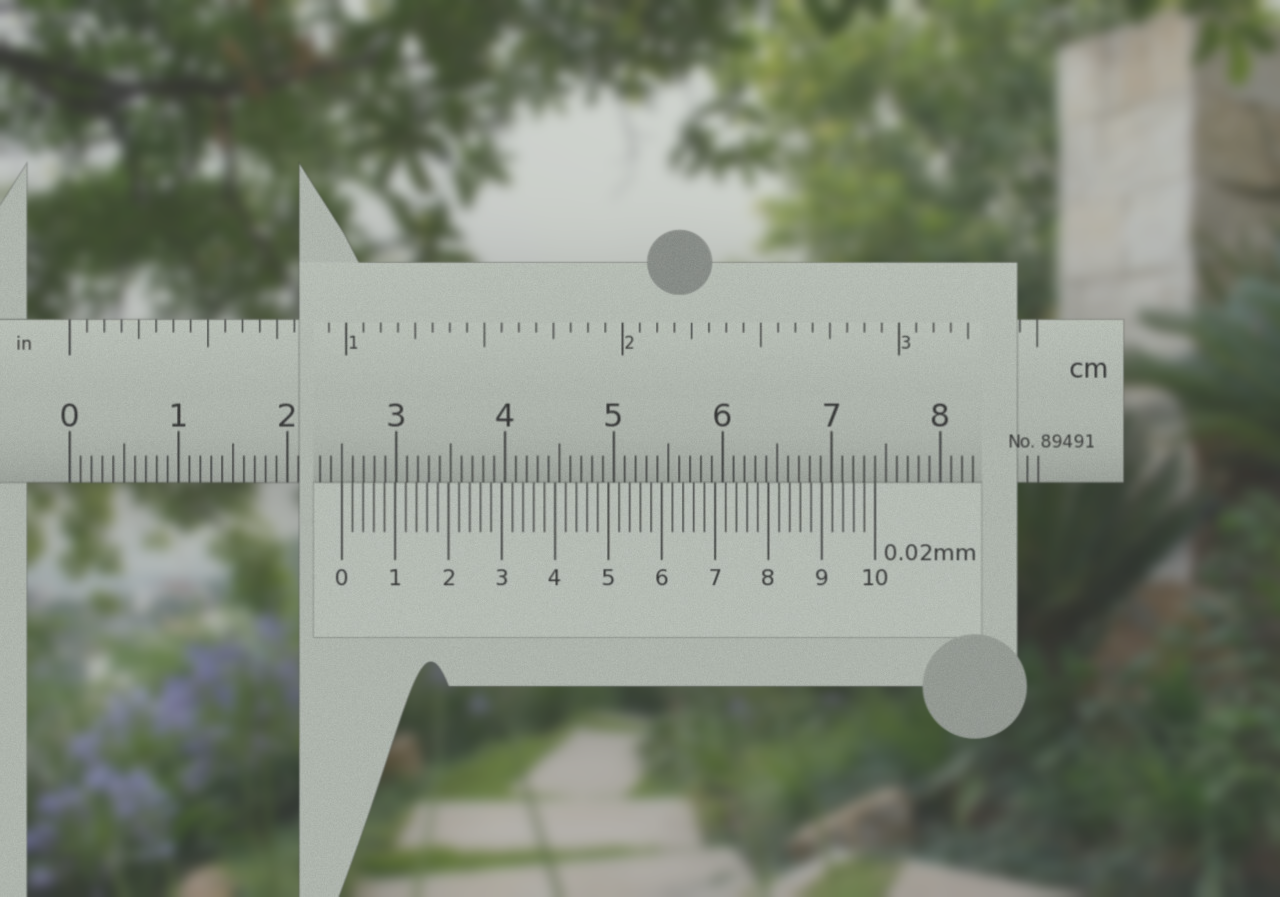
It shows **25.0** mm
